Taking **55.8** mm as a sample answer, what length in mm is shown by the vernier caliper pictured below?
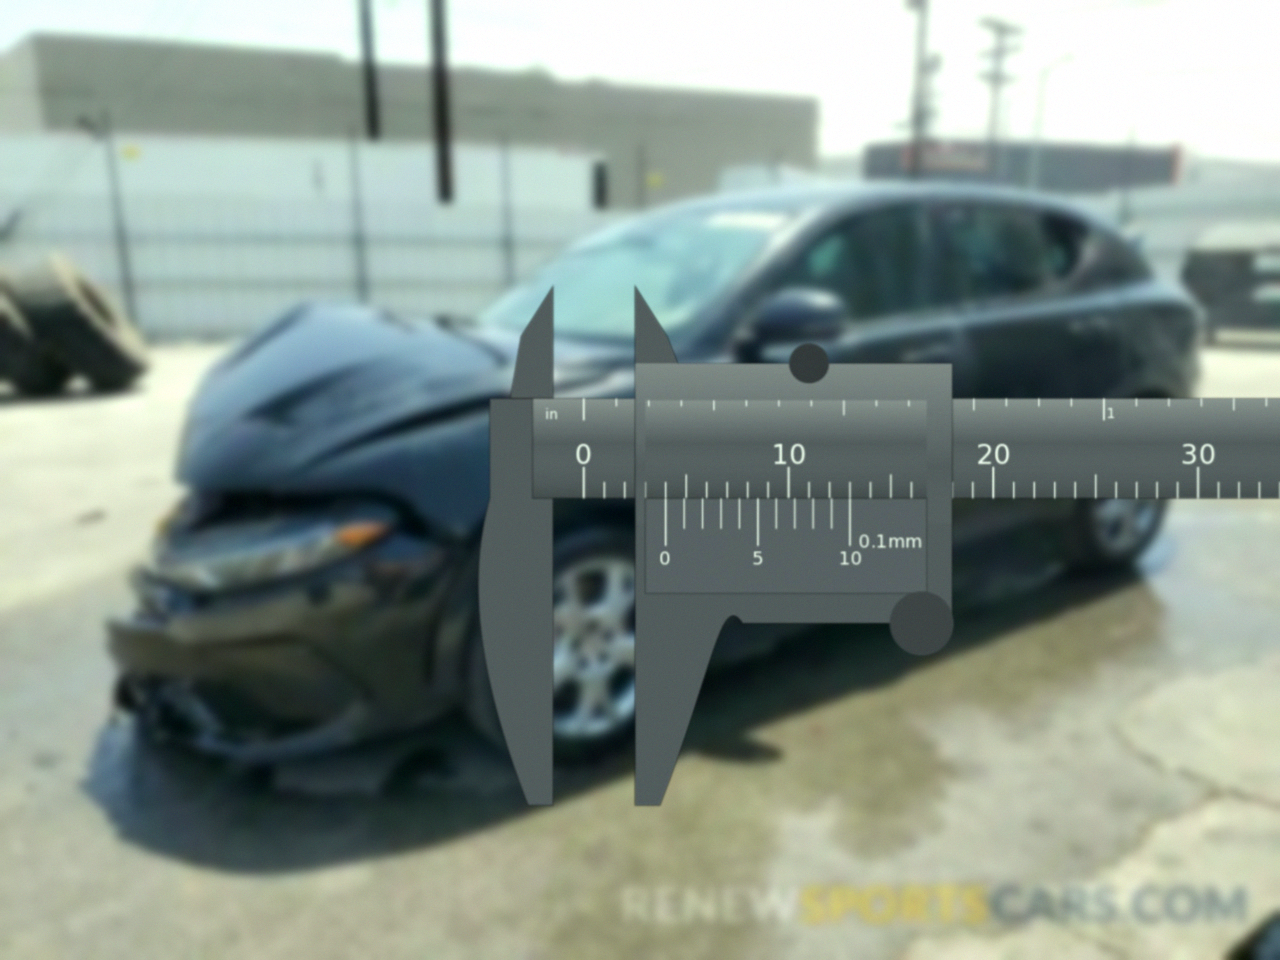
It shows **4.0** mm
